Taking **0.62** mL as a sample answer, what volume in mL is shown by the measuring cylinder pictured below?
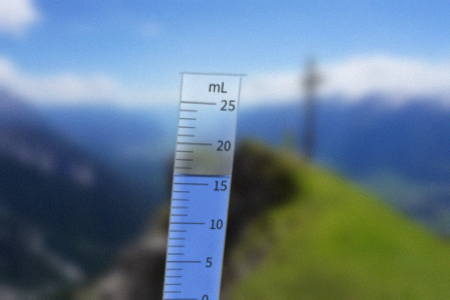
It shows **16** mL
